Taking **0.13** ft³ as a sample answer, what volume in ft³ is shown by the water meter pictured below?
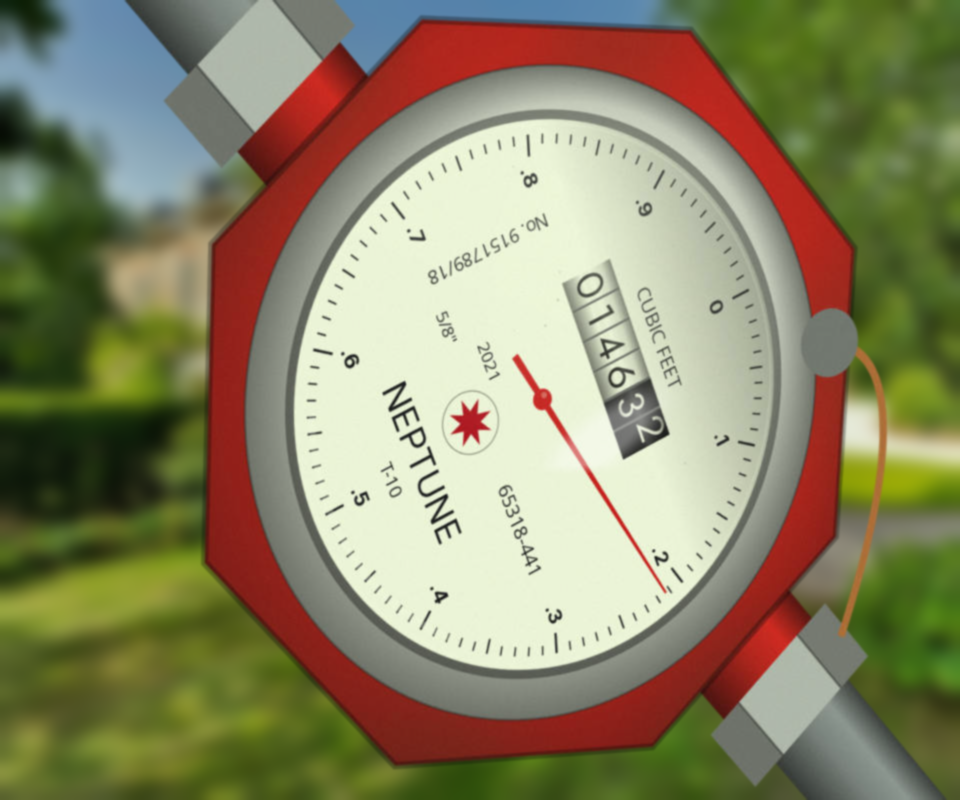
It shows **14632.21** ft³
